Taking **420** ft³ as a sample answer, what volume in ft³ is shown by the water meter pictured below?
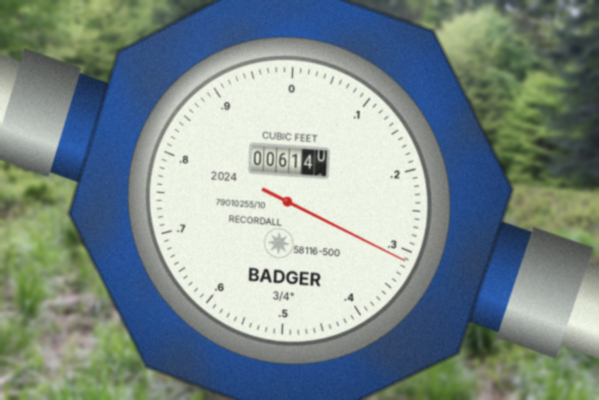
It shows **6140.31** ft³
